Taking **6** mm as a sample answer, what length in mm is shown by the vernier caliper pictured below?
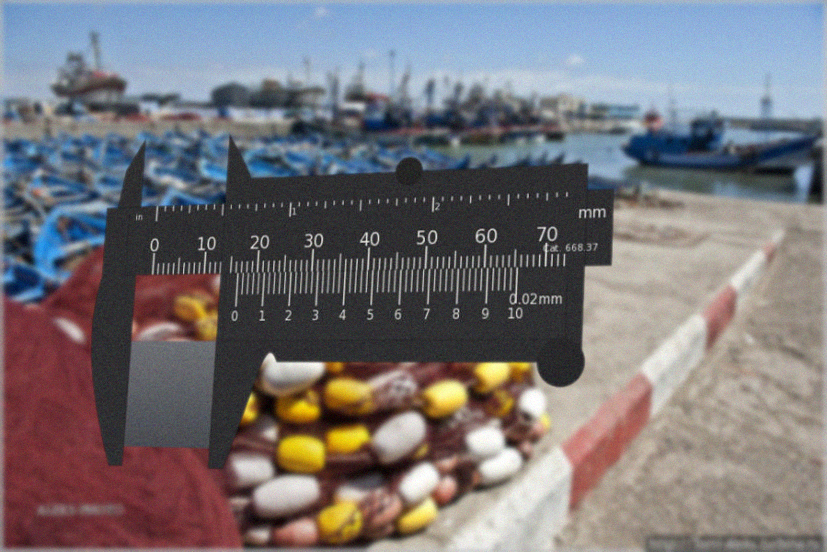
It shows **16.4** mm
